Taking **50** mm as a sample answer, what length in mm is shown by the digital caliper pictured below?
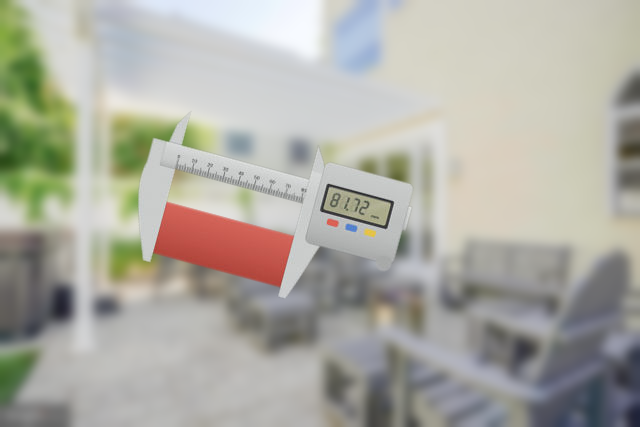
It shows **81.72** mm
